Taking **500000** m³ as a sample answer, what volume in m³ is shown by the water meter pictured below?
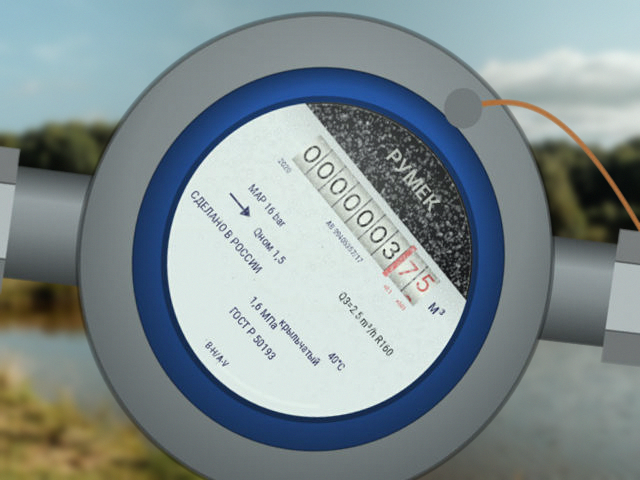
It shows **3.75** m³
